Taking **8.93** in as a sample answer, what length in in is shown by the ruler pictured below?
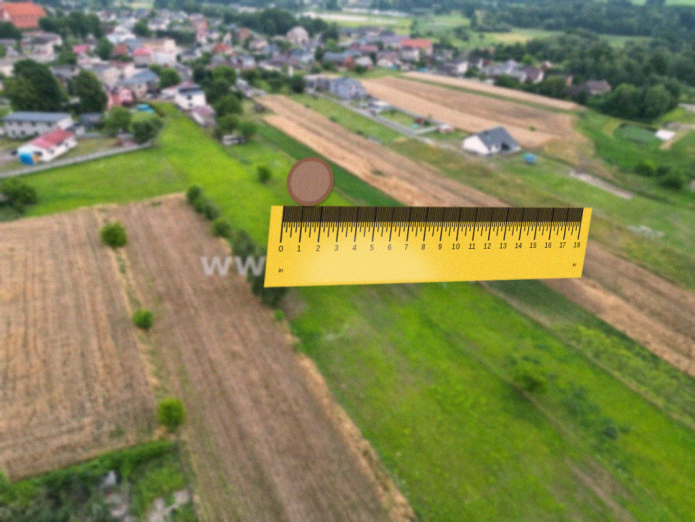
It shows **2.5** in
